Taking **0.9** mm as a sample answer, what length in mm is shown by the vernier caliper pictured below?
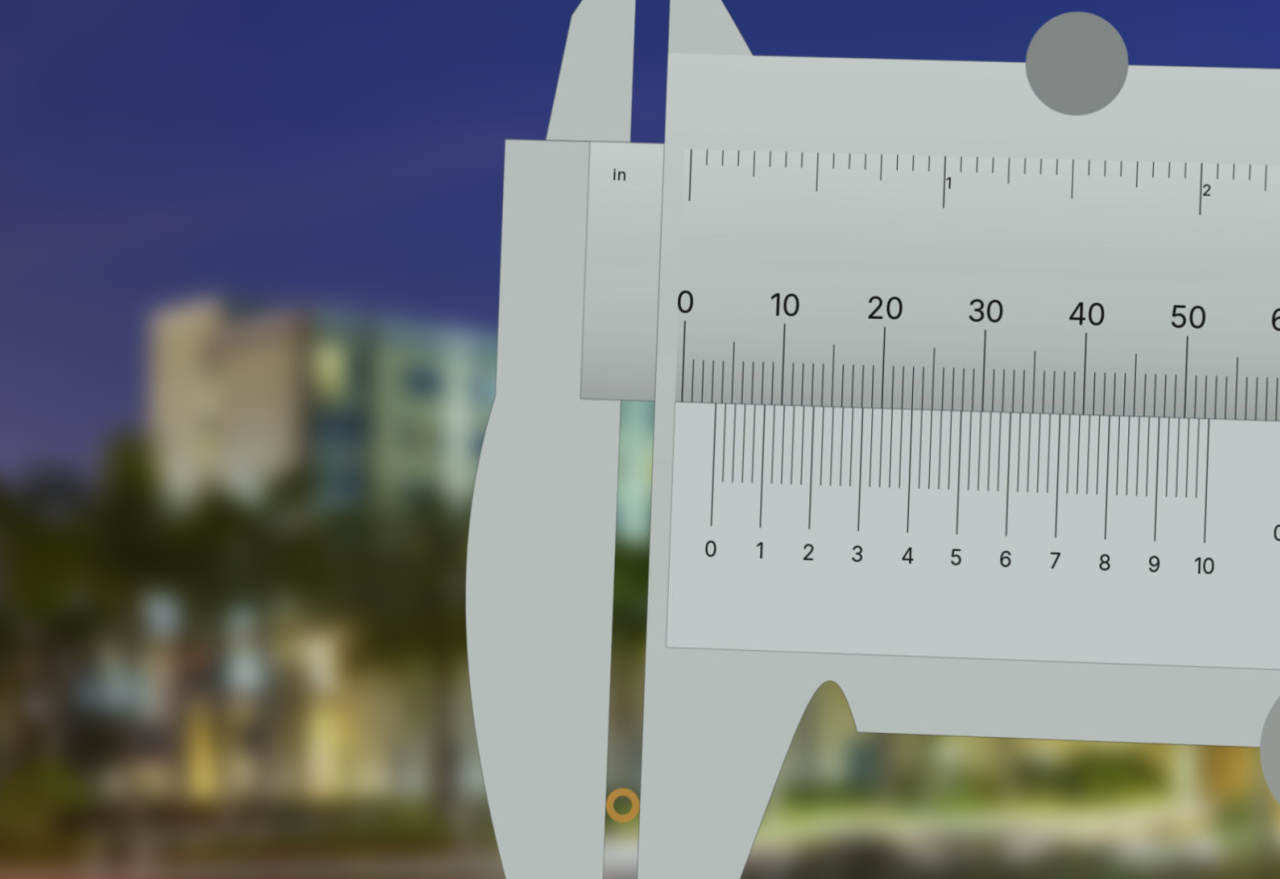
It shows **3.4** mm
